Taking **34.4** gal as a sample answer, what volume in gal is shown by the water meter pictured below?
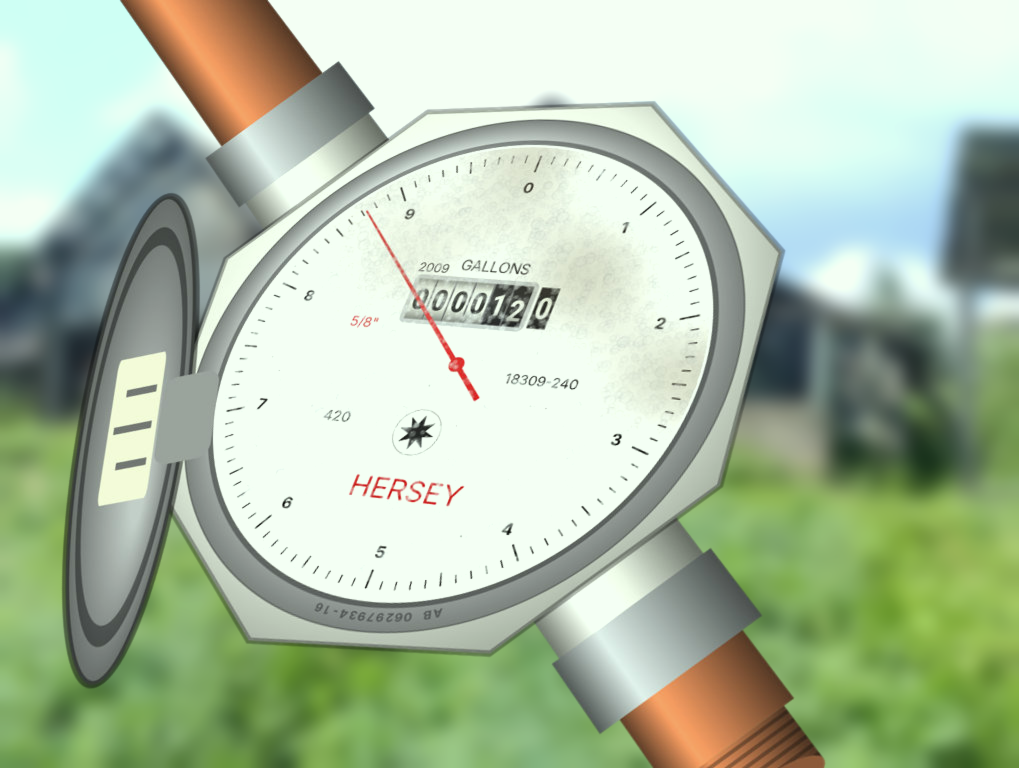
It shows **118.7** gal
